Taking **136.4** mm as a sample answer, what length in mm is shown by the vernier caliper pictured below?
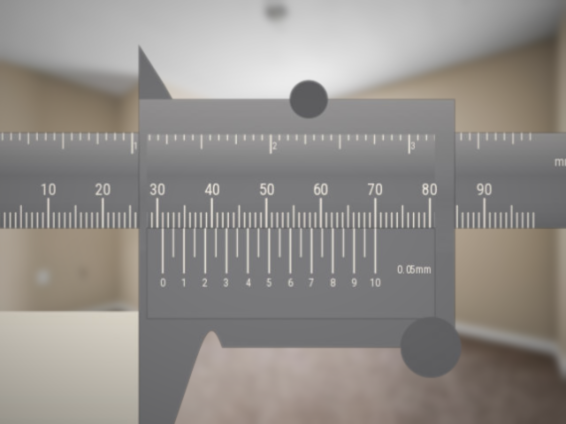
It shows **31.0** mm
